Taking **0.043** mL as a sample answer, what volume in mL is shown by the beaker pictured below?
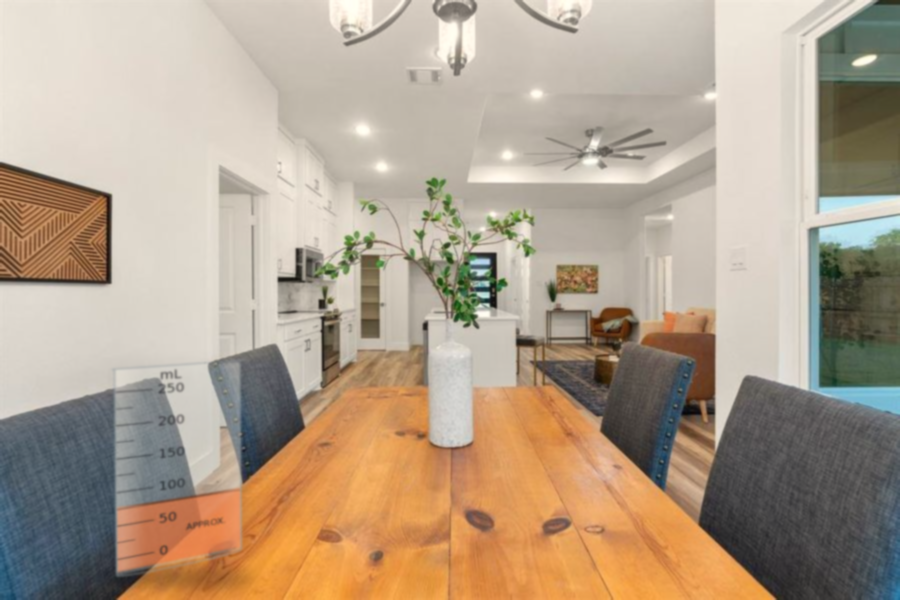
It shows **75** mL
